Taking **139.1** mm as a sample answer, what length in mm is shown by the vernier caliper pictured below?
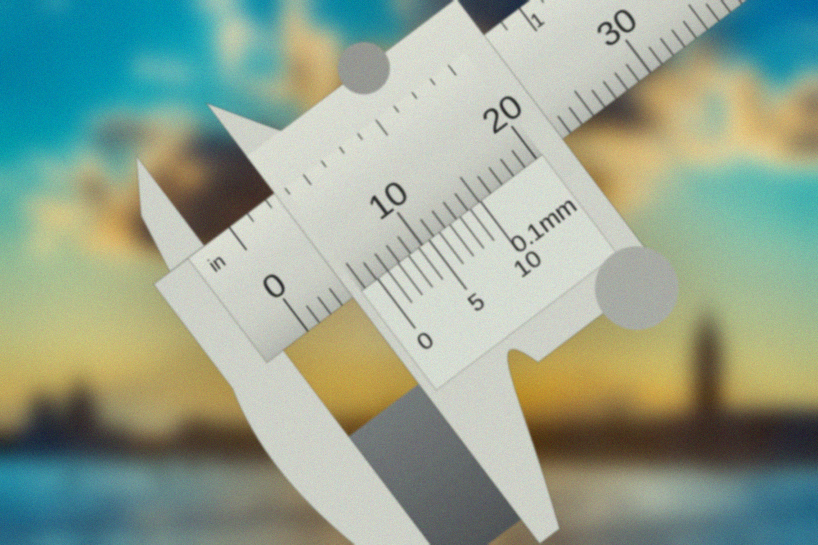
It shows **6.1** mm
